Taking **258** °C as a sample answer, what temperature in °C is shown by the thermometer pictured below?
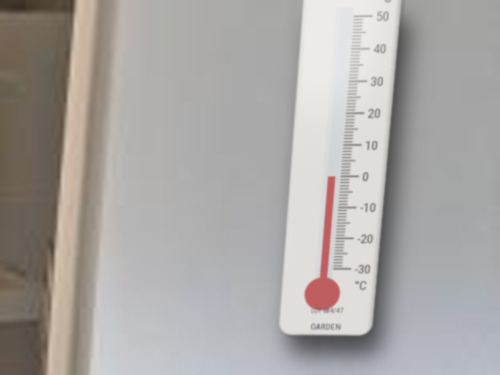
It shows **0** °C
